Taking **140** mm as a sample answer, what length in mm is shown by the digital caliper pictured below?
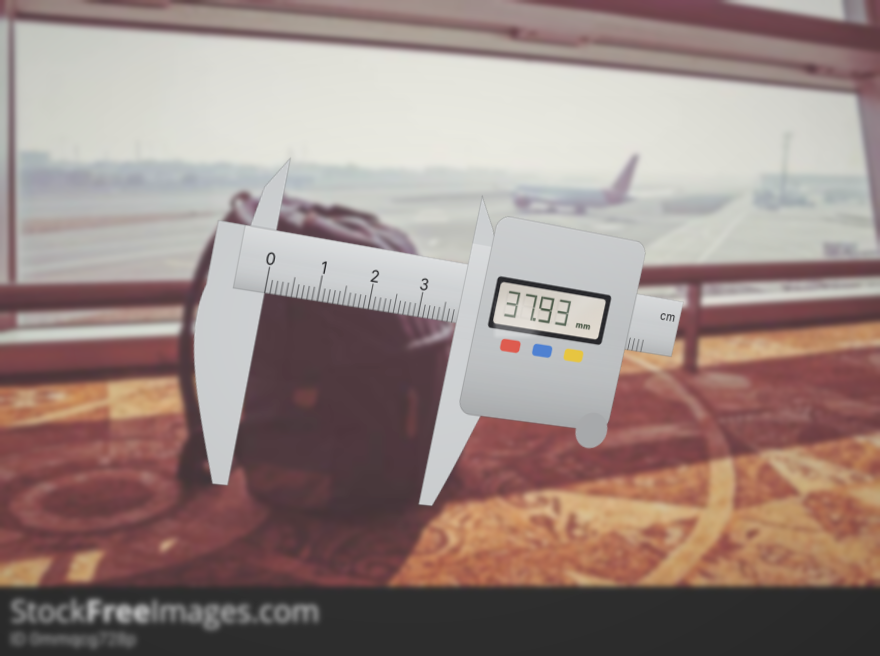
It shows **37.93** mm
